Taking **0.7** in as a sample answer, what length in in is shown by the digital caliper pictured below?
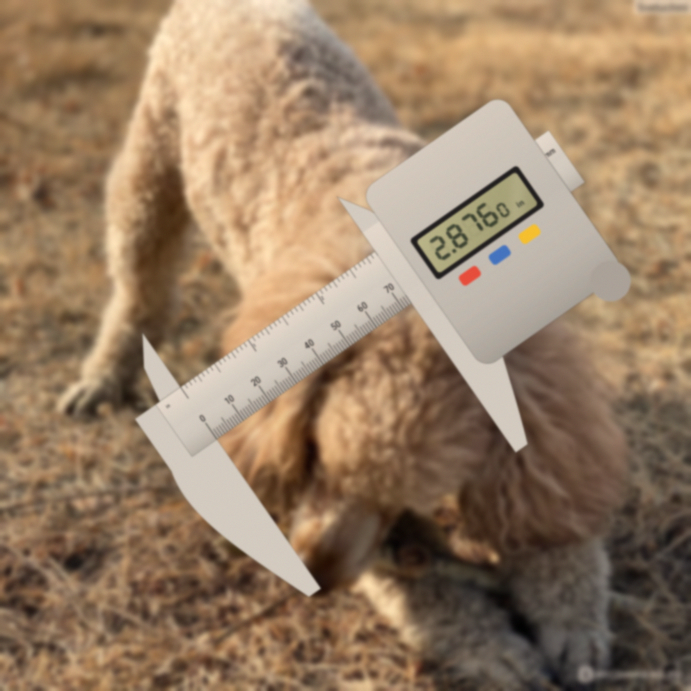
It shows **2.8760** in
